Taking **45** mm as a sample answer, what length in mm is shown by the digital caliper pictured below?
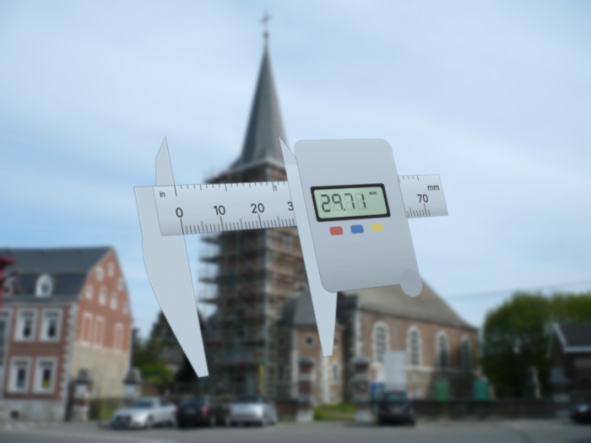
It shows **29.71** mm
